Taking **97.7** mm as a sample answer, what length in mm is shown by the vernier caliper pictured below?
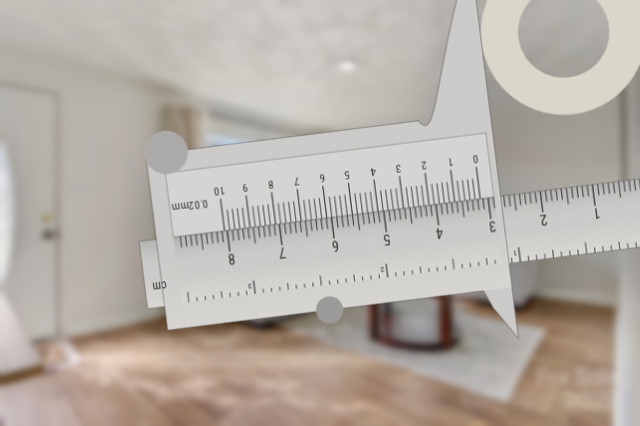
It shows **31.5** mm
